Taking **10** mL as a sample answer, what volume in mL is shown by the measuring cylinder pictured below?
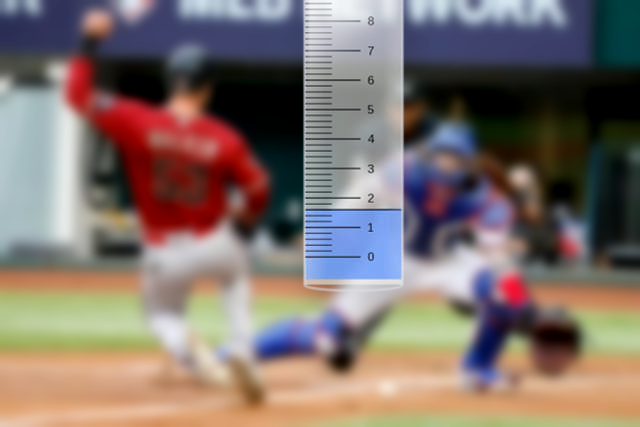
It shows **1.6** mL
